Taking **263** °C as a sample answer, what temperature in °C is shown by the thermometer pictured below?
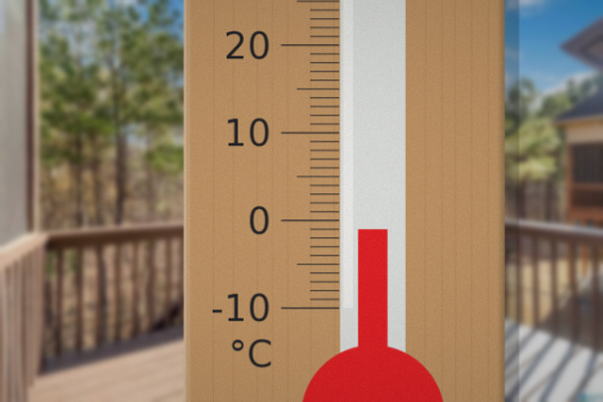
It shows **-1** °C
